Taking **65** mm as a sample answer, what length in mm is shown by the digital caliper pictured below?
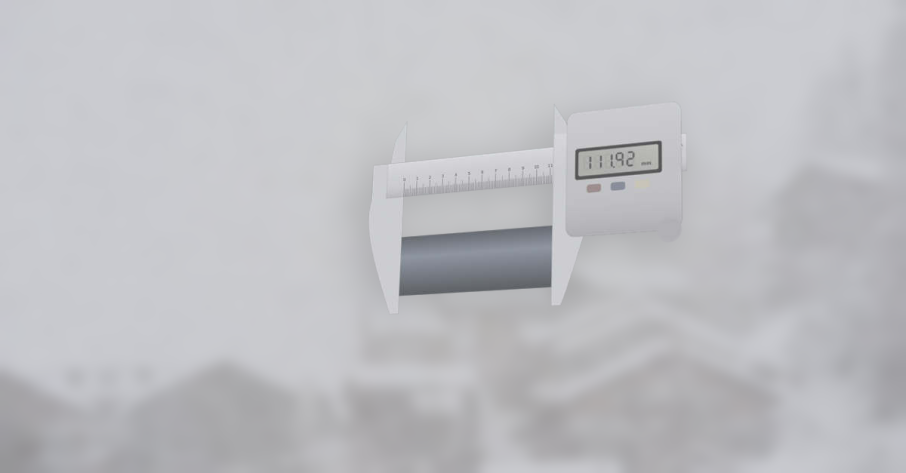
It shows **111.92** mm
